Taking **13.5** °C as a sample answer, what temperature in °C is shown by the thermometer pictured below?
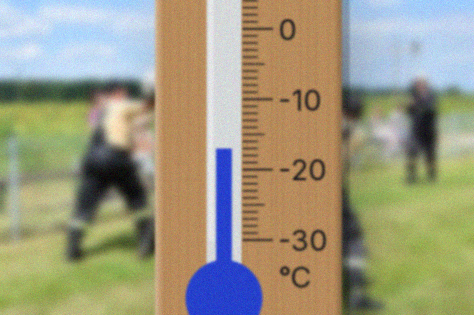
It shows **-17** °C
